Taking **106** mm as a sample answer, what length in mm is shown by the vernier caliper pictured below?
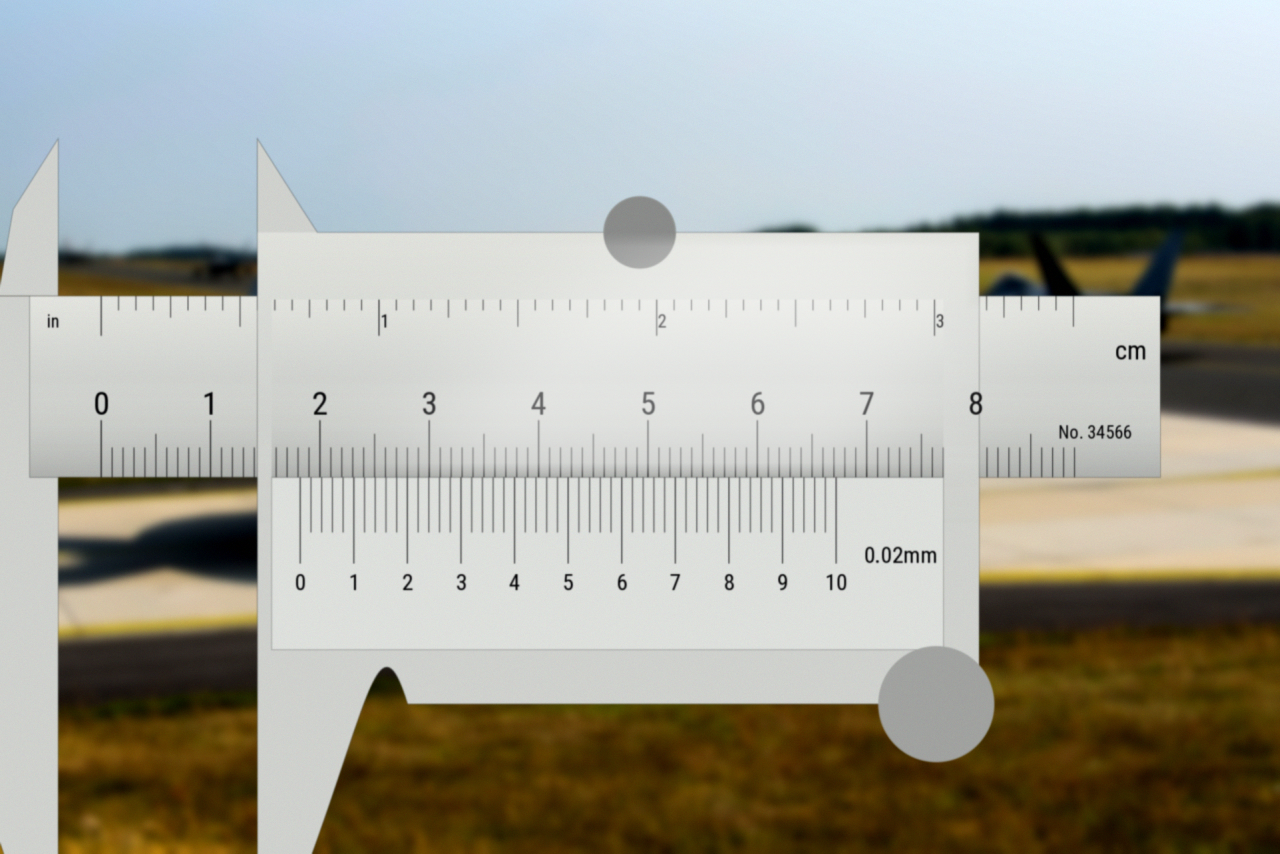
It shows **18.2** mm
